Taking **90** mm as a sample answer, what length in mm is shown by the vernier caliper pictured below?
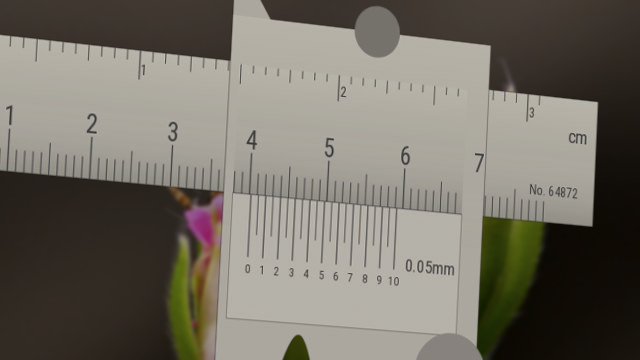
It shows **40.2** mm
